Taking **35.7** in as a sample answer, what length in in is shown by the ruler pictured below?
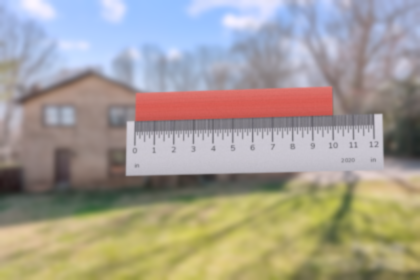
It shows **10** in
